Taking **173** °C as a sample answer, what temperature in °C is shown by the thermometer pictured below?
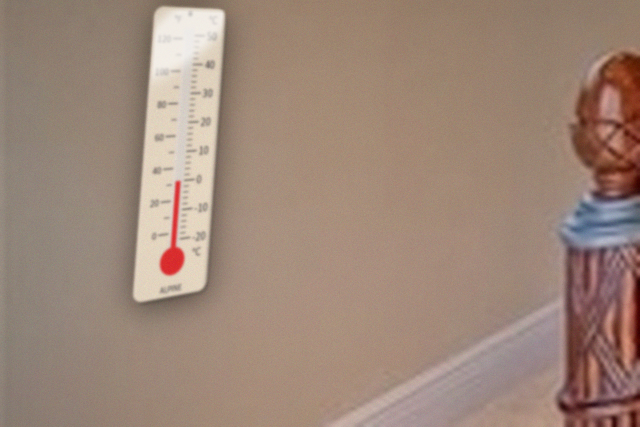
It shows **0** °C
